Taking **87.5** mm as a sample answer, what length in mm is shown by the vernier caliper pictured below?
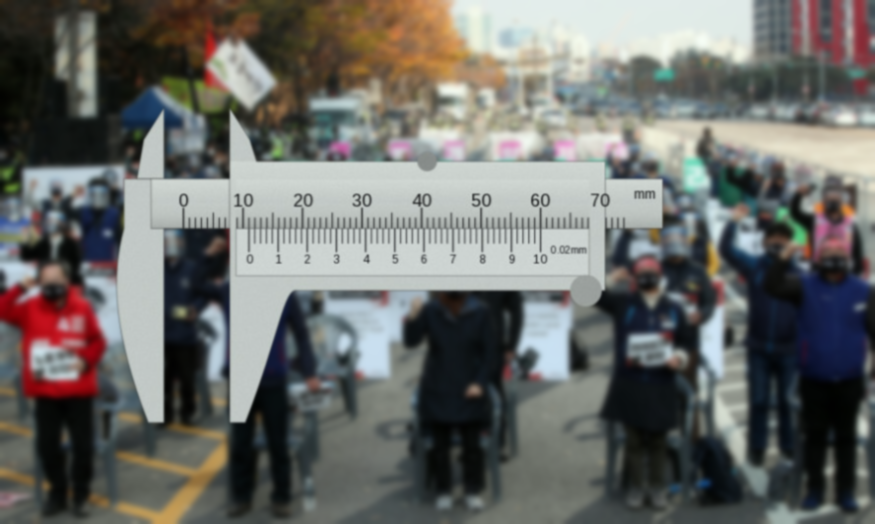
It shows **11.0** mm
